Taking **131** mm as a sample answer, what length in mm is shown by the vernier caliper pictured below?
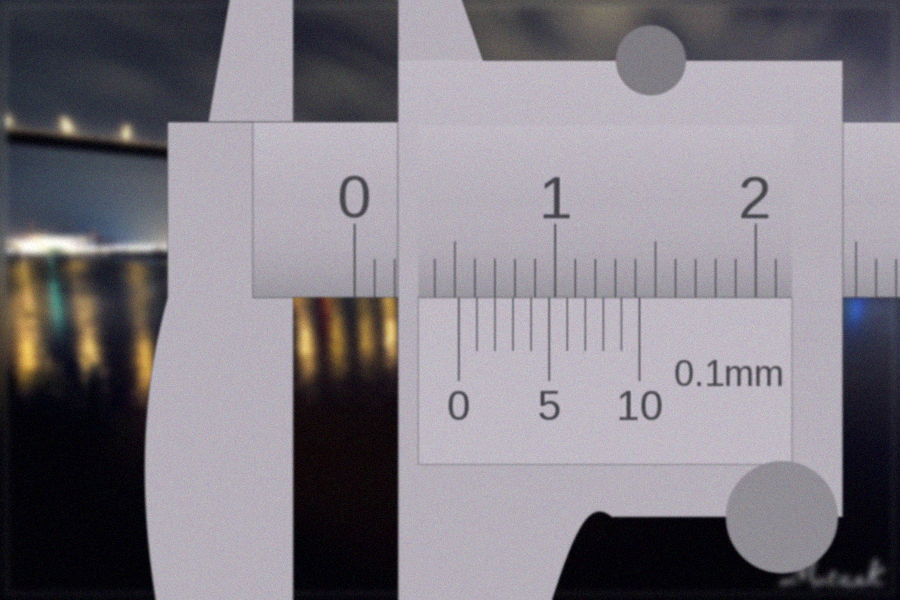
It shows **5.2** mm
